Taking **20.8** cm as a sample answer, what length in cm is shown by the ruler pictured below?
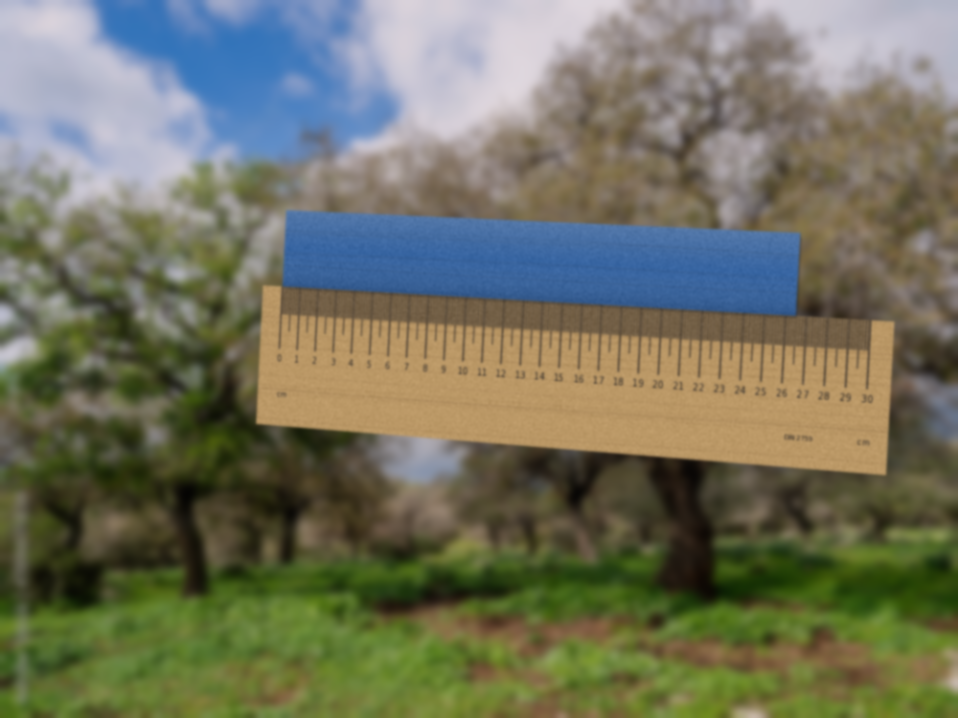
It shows **26.5** cm
